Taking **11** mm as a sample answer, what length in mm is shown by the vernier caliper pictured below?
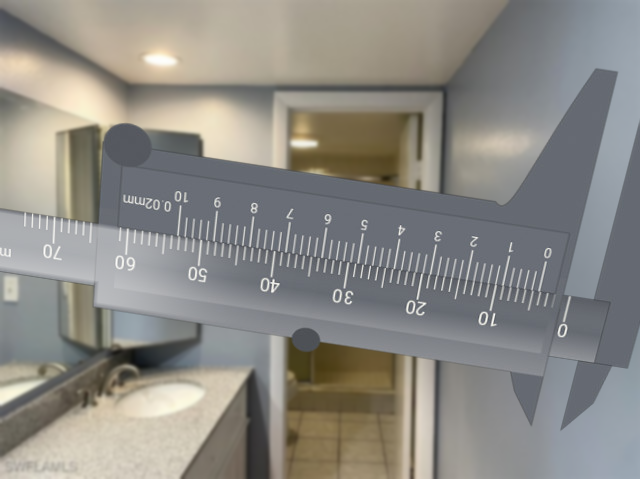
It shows **4.2** mm
